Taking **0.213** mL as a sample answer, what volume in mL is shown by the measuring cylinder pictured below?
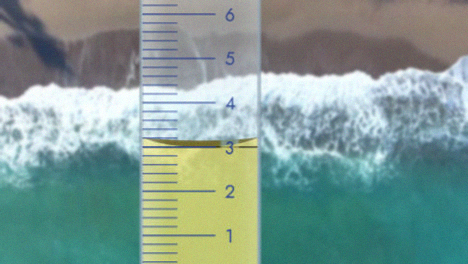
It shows **3** mL
